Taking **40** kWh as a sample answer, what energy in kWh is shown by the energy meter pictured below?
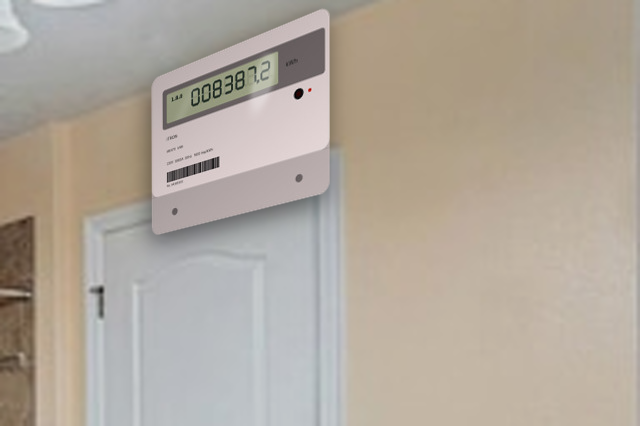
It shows **8387.2** kWh
